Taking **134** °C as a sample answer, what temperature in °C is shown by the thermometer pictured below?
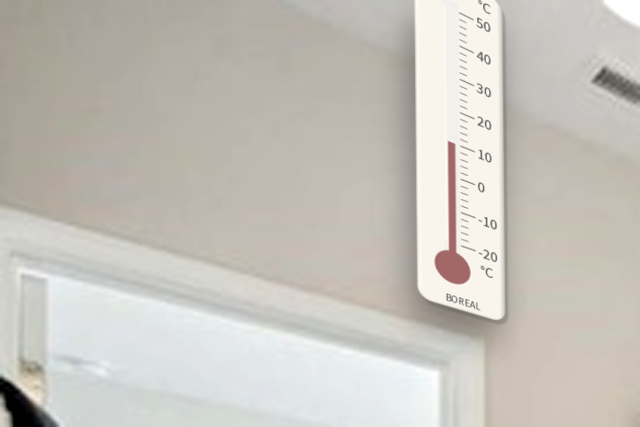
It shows **10** °C
